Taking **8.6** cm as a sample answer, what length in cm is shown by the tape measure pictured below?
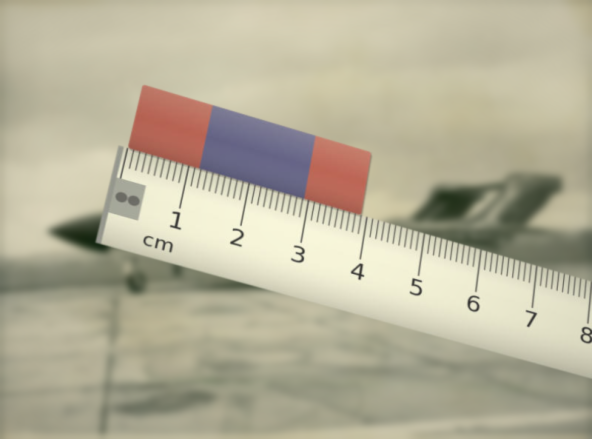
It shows **3.9** cm
